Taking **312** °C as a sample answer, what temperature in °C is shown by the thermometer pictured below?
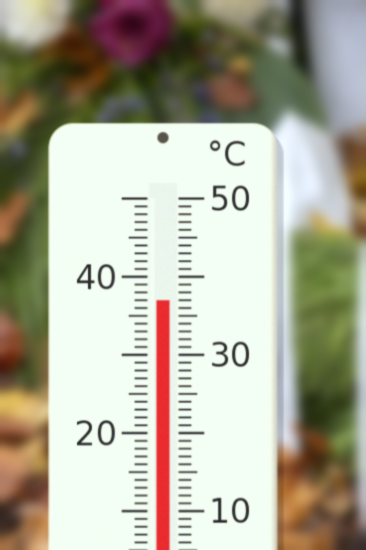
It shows **37** °C
